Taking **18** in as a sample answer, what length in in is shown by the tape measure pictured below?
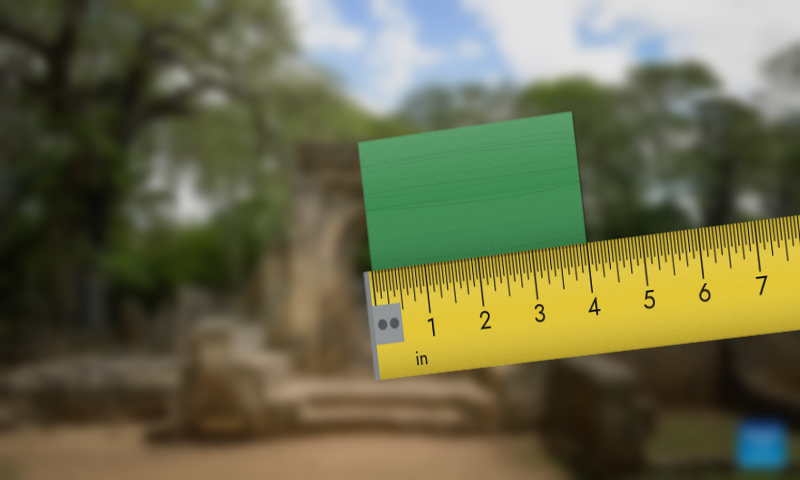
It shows **4** in
